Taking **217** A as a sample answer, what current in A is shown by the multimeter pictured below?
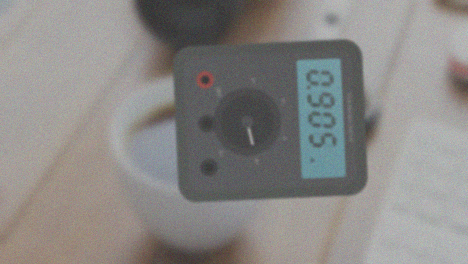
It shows **0.905** A
